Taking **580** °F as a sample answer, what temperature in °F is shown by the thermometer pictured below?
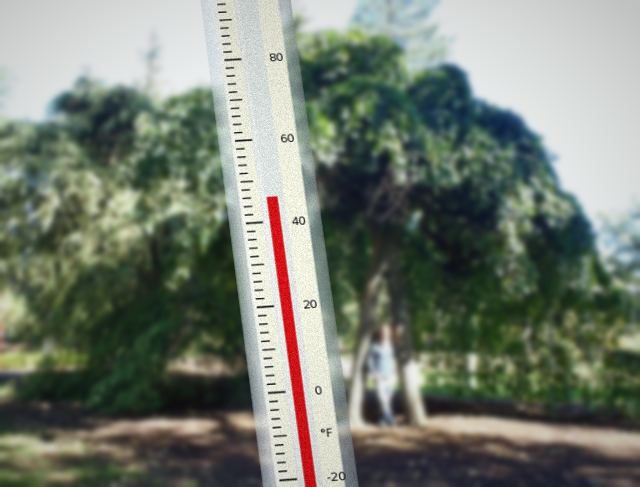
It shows **46** °F
